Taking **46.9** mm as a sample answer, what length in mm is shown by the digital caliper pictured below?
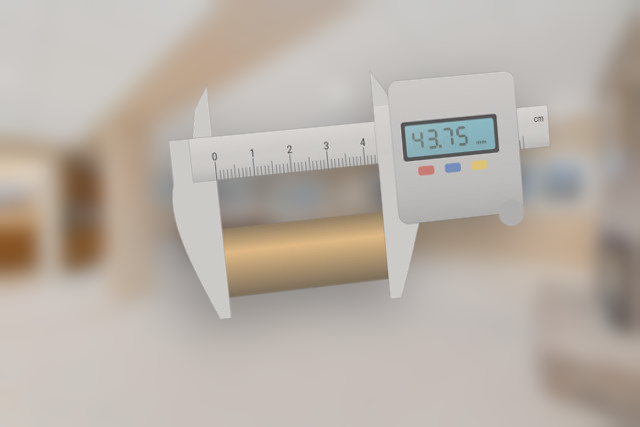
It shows **43.75** mm
